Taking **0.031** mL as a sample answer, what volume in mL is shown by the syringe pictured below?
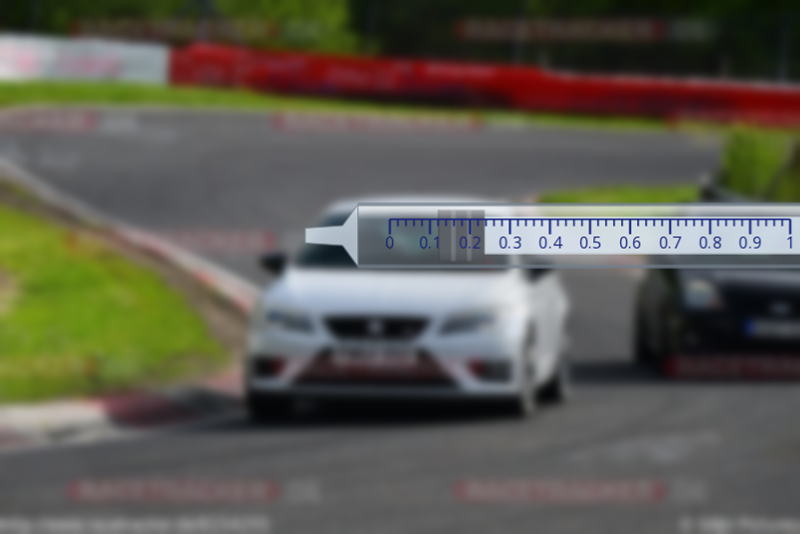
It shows **0.12** mL
